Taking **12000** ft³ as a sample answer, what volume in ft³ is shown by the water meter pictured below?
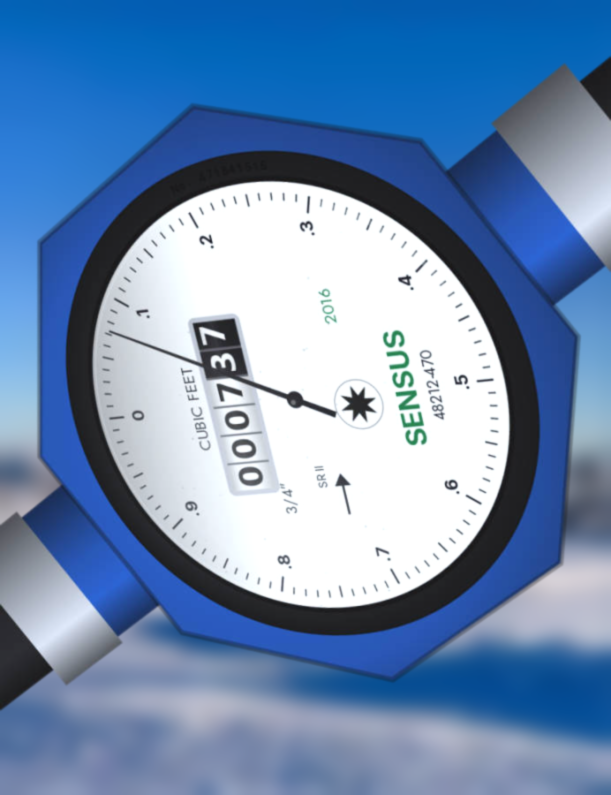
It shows **737.07** ft³
